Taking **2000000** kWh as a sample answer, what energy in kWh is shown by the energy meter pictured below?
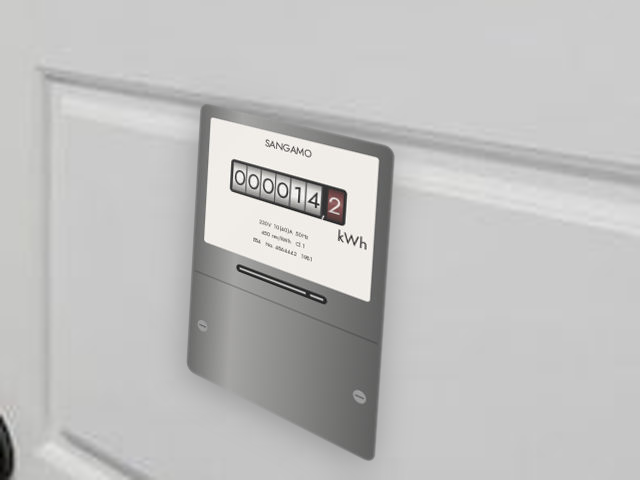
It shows **14.2** kWh
